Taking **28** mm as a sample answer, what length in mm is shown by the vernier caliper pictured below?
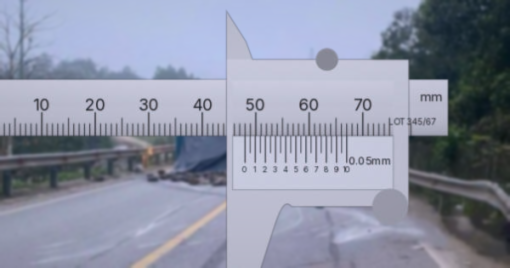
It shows **48.0** mm
